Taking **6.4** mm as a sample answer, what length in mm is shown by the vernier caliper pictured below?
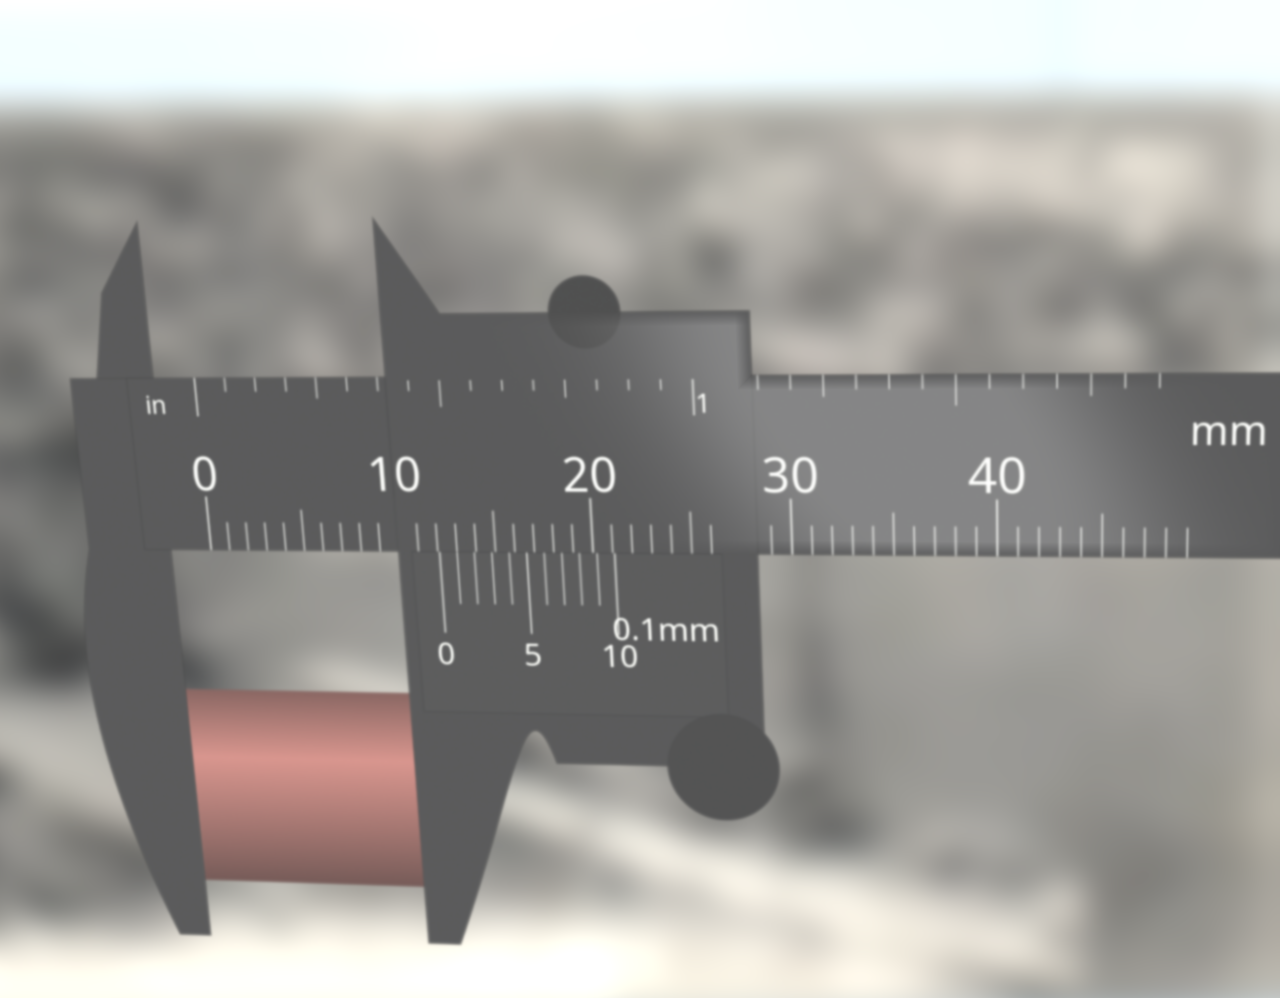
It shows **12.1** mm
